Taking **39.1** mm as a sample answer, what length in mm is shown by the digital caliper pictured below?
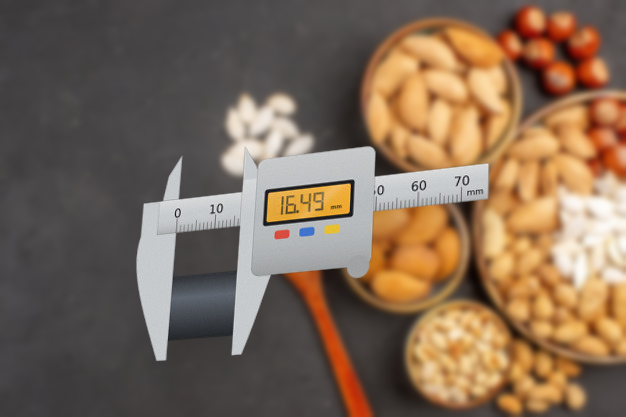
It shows **16.49** mm
